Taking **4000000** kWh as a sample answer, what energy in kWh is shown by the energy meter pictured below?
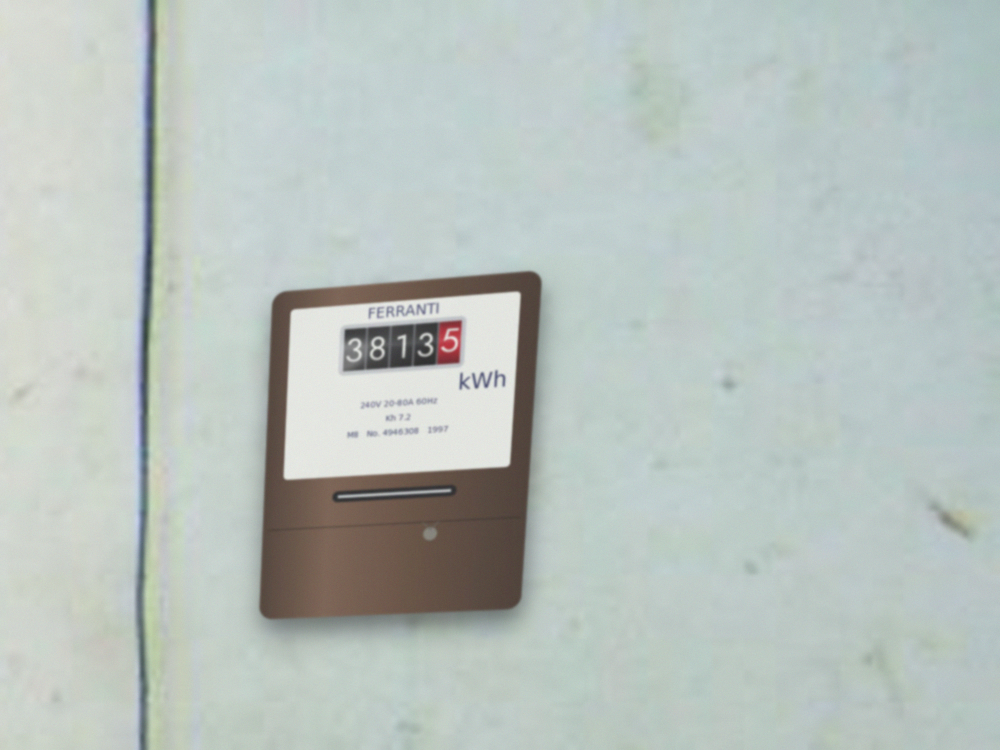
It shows **3813.5** kWh
